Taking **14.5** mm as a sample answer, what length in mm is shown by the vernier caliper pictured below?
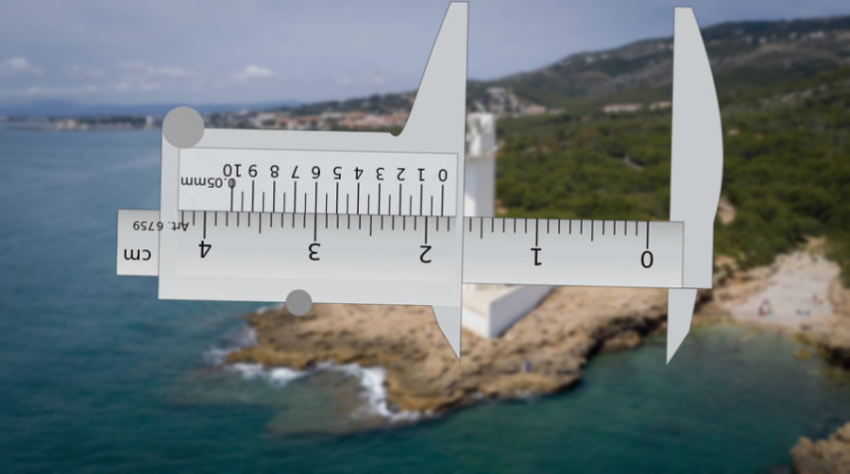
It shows **18.6** mm
